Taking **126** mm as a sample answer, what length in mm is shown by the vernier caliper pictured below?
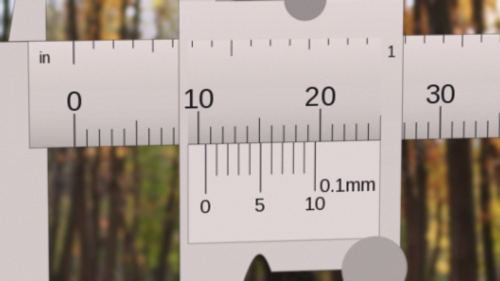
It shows **10.6** mm
